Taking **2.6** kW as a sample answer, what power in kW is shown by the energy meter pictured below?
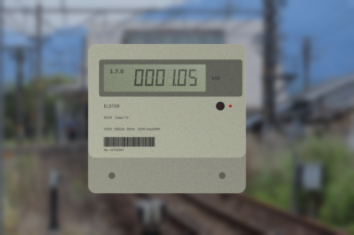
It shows **1.05** kW
